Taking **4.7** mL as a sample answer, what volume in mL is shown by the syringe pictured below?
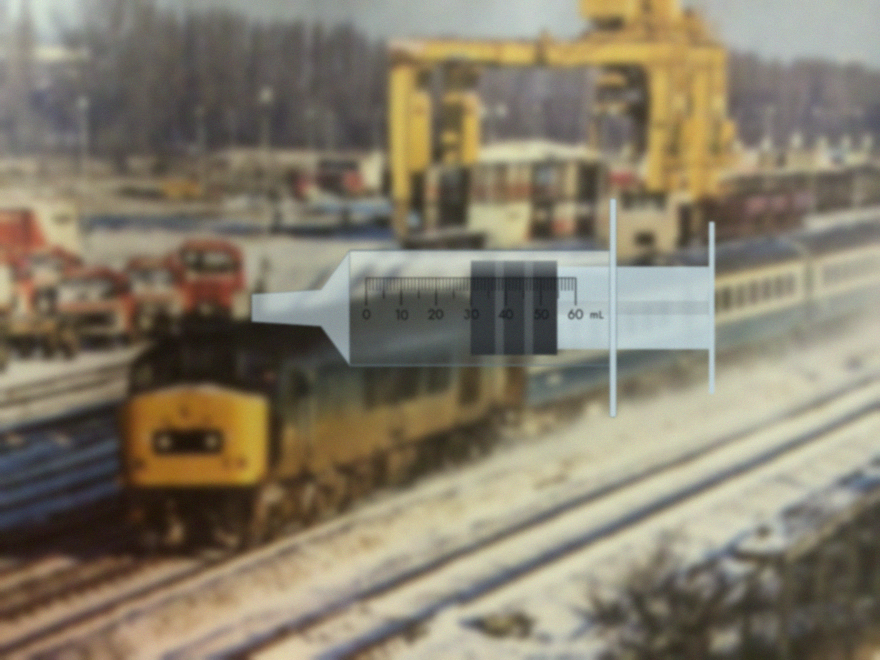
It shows **30** mL
